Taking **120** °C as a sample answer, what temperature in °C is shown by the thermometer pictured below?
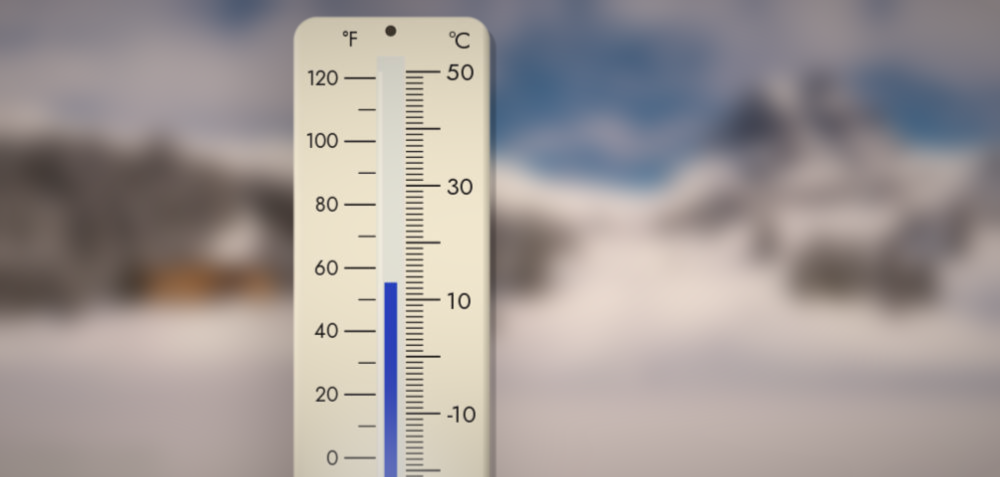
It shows **13** °C
